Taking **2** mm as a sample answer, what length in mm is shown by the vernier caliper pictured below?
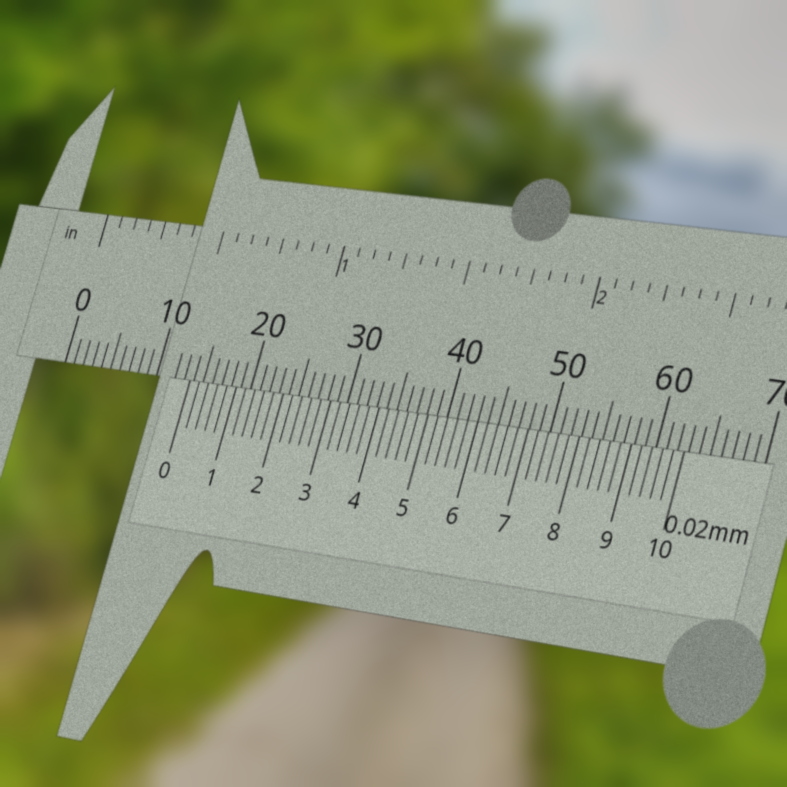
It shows **13.6** mm
